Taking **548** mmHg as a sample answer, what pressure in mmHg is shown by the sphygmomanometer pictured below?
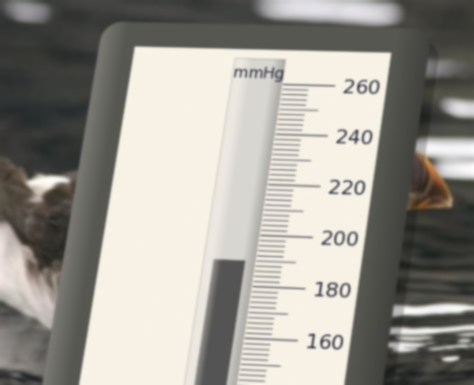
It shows **190** mmHg
